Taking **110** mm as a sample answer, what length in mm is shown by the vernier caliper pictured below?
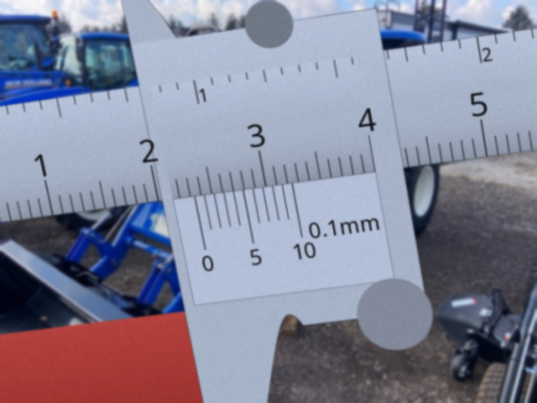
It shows **23.4** mm
